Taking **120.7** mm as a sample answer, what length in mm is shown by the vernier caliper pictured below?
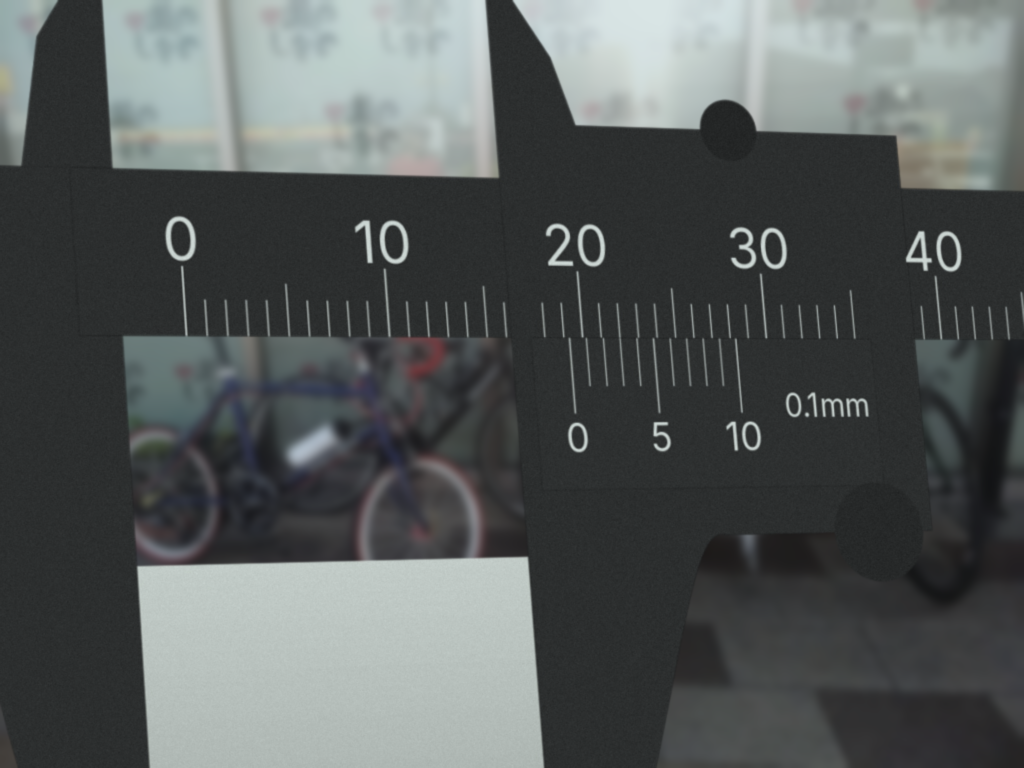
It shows **19.3** mm
